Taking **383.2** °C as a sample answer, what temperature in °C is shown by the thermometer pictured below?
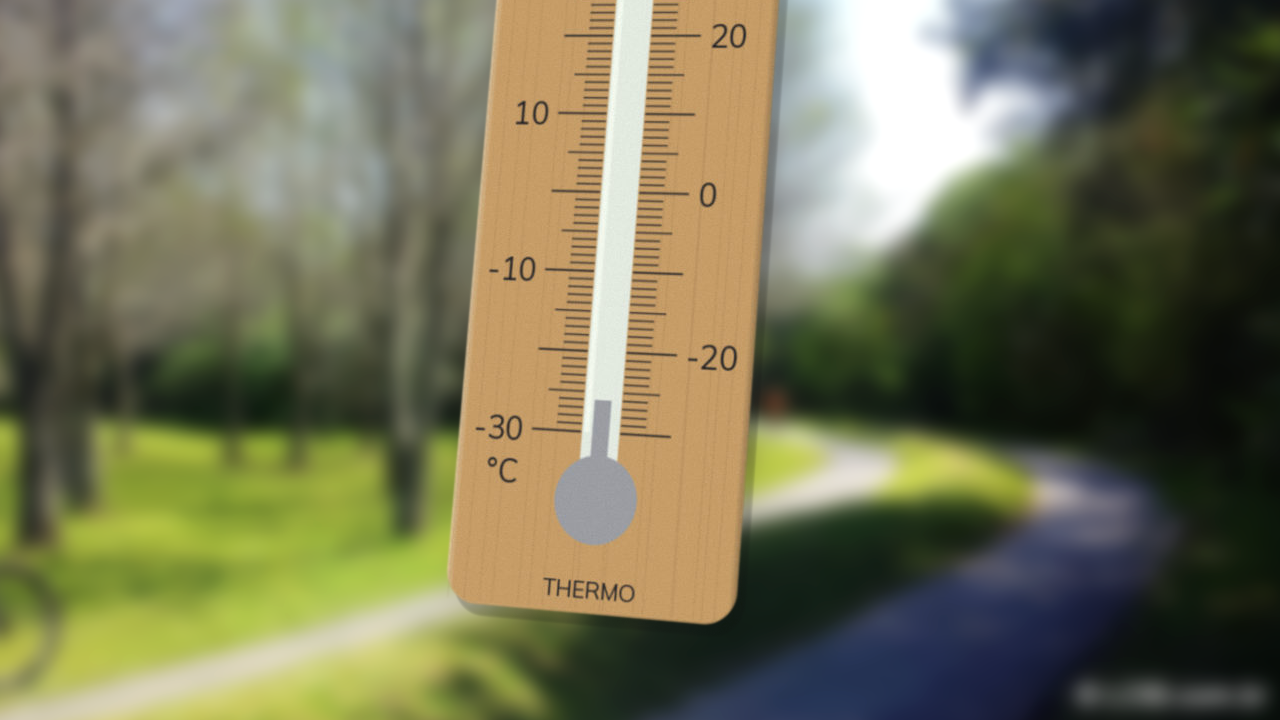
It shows **-26** °C
